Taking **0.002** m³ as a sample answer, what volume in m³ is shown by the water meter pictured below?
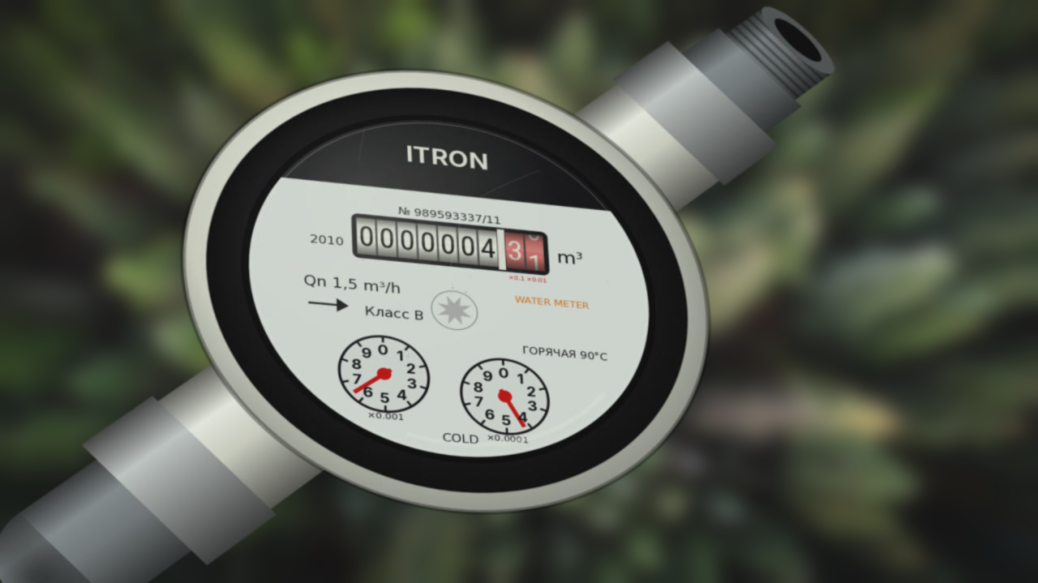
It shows **4.3064** m³
